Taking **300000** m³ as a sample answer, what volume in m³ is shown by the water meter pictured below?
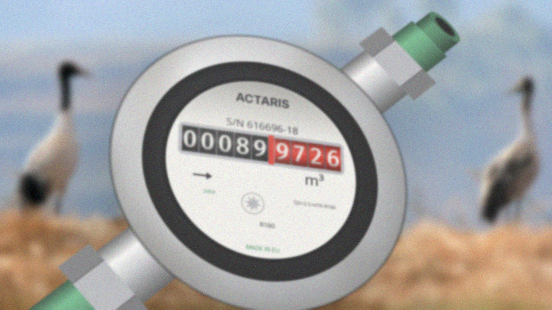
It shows **89.9726** m³
